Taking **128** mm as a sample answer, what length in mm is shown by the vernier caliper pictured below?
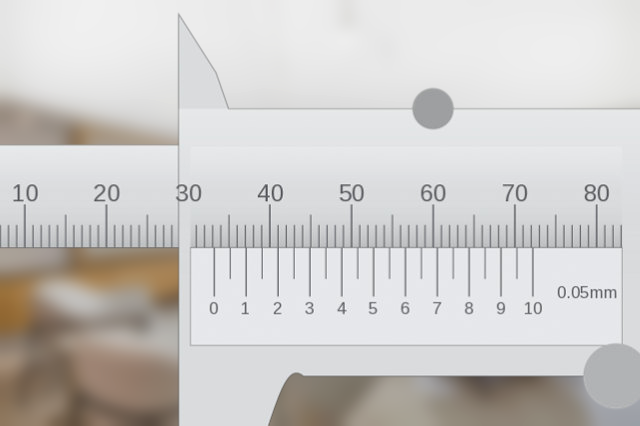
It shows **33.2** mm
